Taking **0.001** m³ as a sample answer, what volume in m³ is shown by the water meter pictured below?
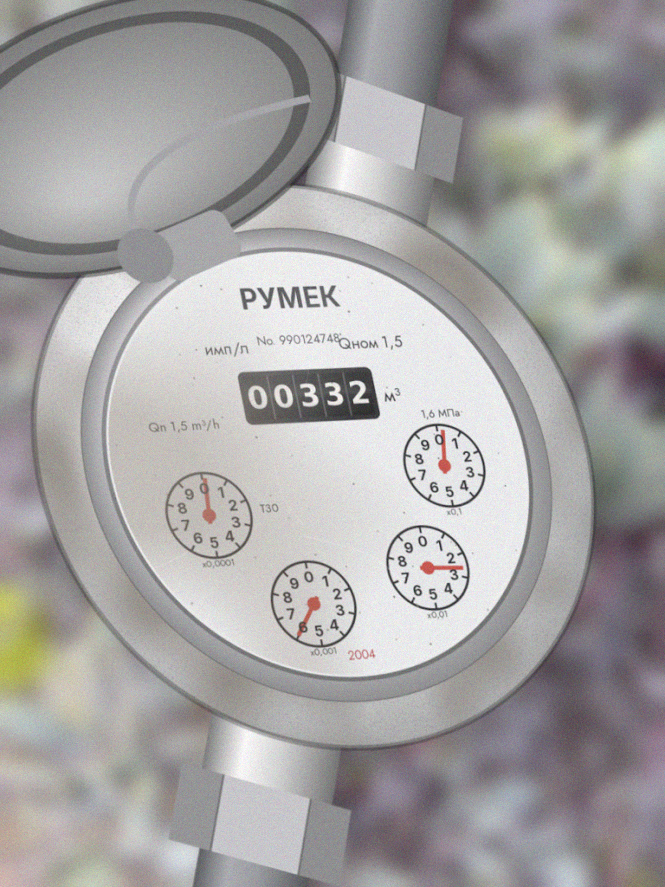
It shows **332.0260** m³
